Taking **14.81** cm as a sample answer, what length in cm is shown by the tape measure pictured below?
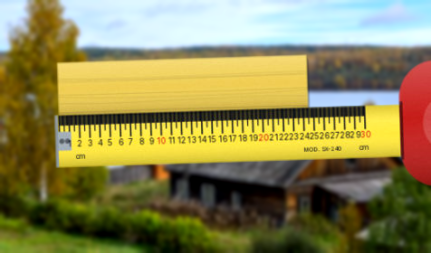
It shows **24.5** cm
